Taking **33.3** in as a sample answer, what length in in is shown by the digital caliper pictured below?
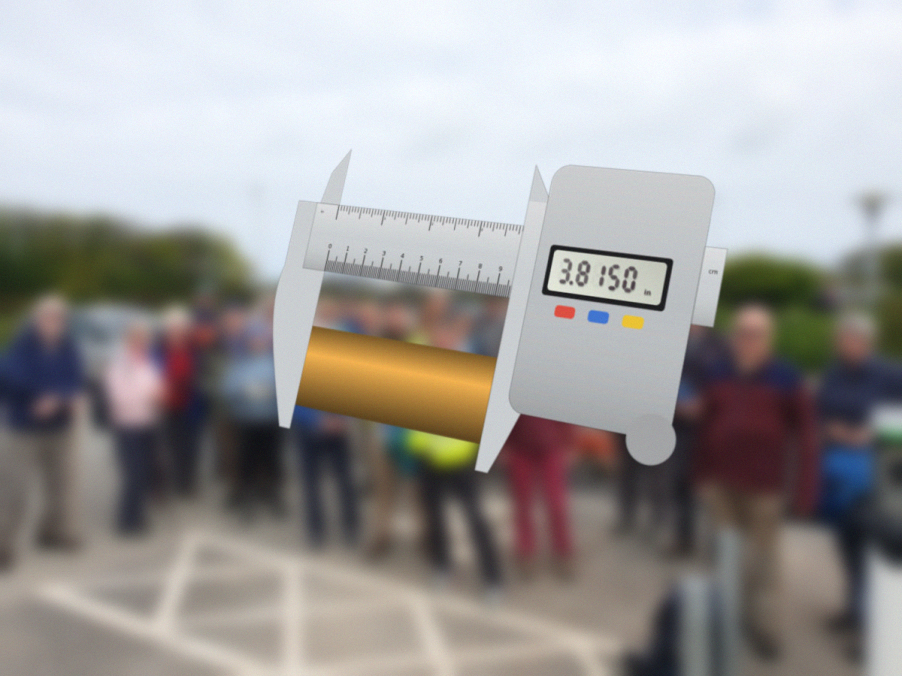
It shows **3.8150** in
